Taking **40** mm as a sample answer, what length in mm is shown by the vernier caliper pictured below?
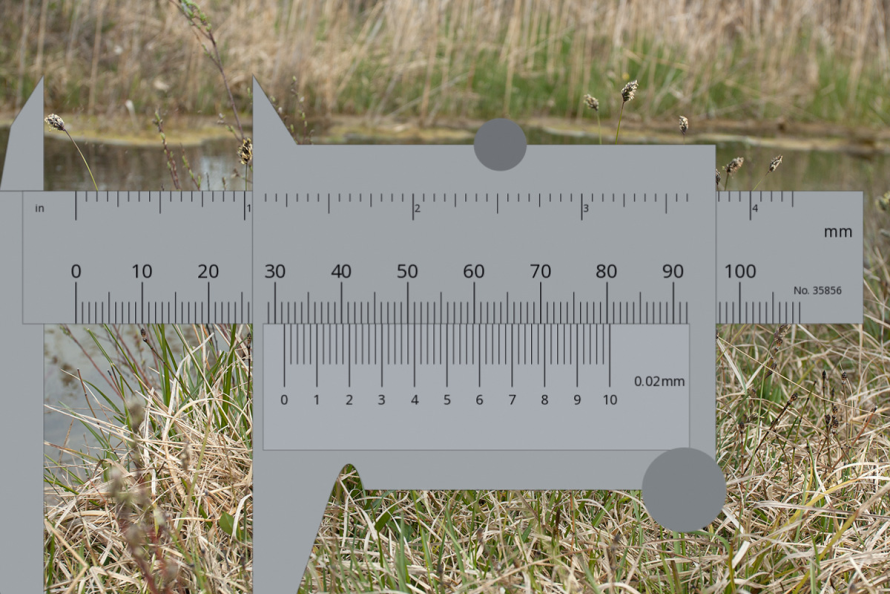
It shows **31.4** mm
